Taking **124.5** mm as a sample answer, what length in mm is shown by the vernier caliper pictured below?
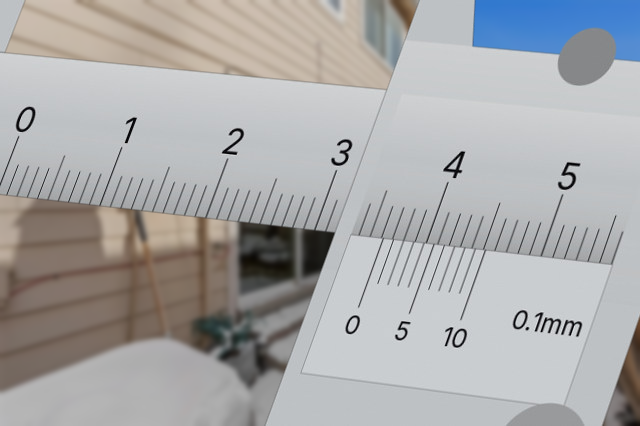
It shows **36.2** mm
